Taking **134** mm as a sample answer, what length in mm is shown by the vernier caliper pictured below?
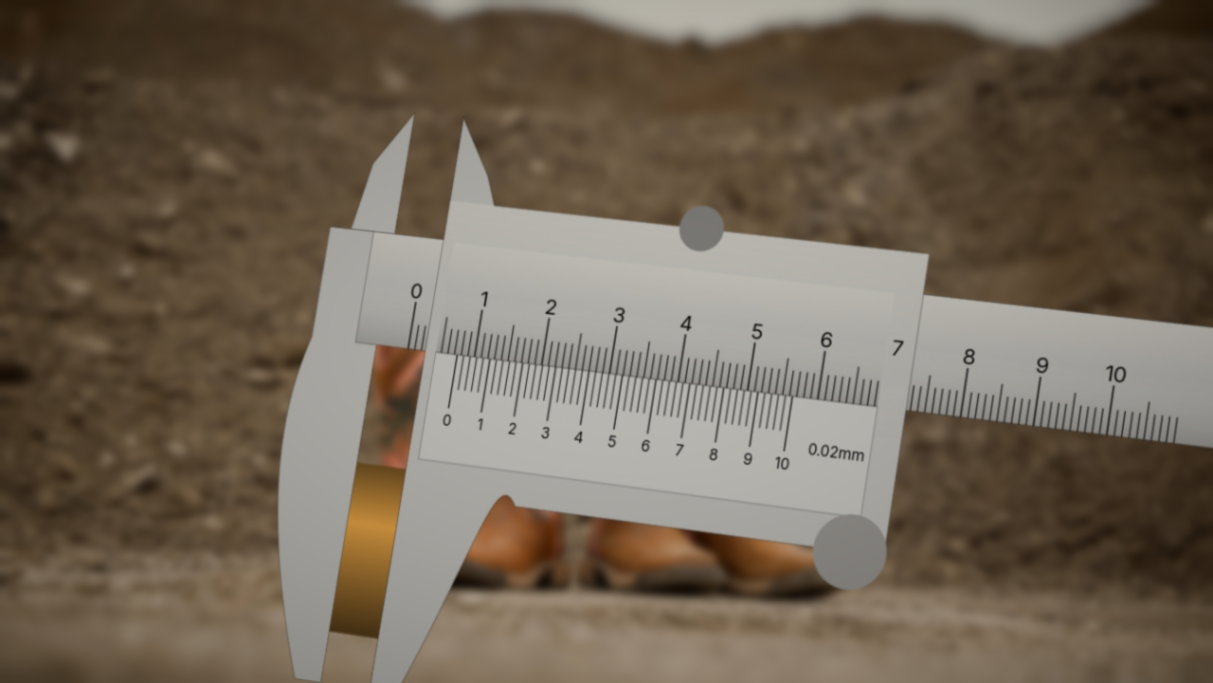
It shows **7.4** mm
